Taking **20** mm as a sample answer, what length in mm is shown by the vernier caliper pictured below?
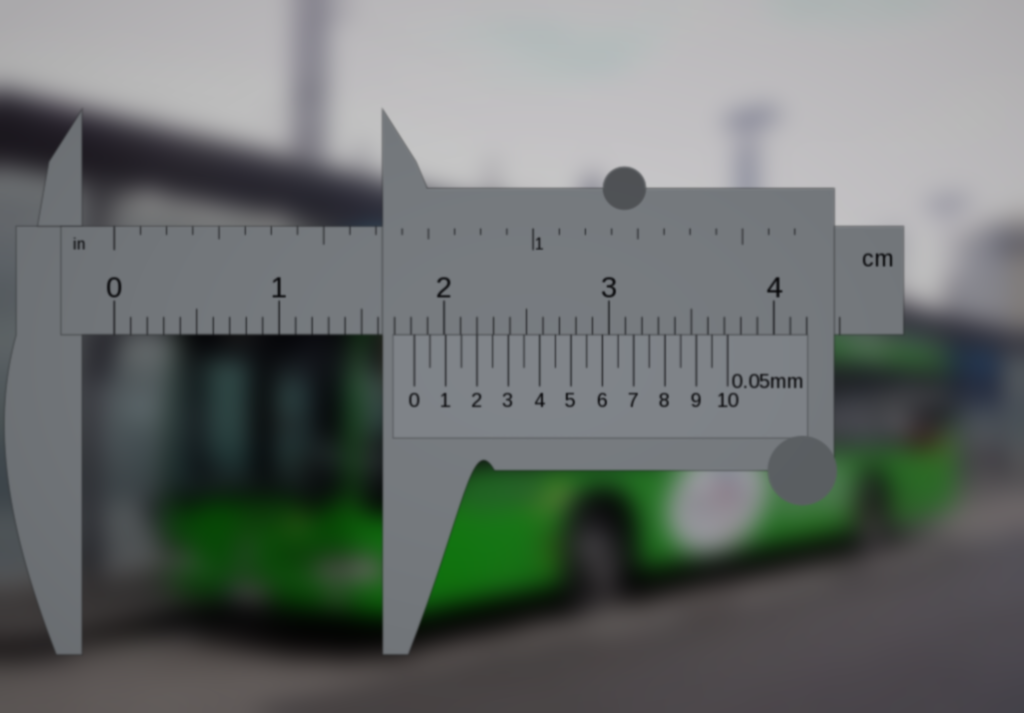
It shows **18.2** mm
